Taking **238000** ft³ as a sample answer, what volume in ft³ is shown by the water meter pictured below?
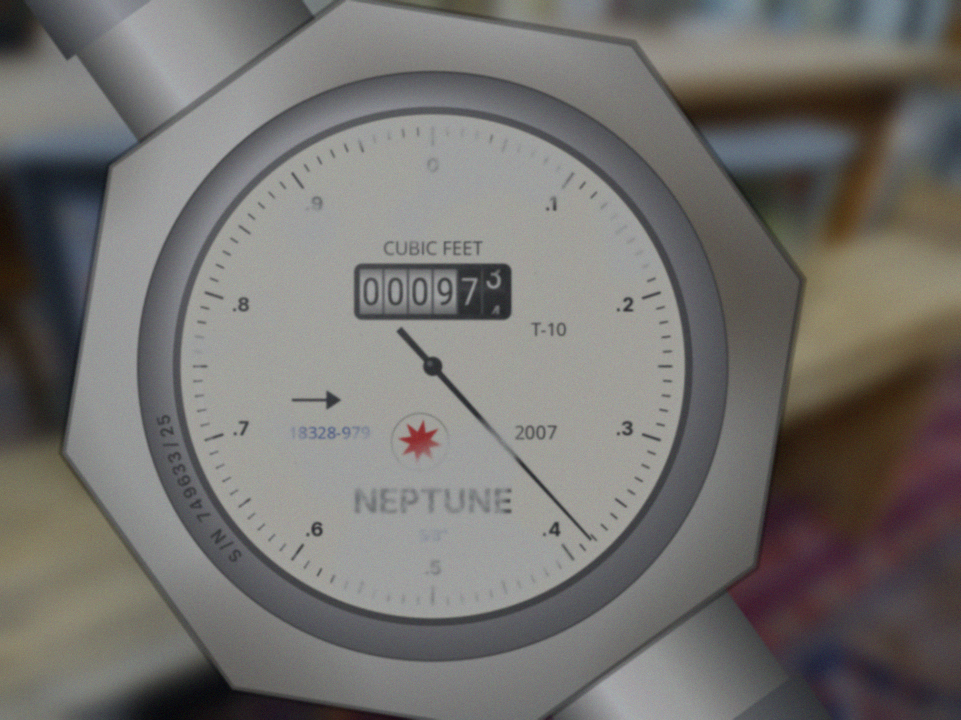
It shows **973.38** ft³
